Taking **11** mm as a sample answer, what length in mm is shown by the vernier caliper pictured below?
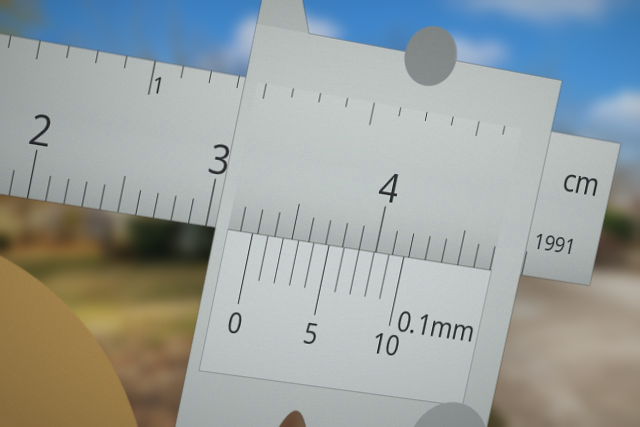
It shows **32.7** mm
